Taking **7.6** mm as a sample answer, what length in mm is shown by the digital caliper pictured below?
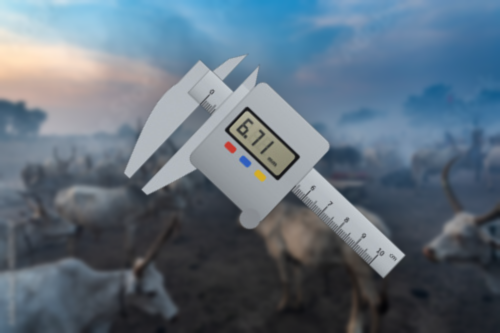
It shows **6.71** mm
